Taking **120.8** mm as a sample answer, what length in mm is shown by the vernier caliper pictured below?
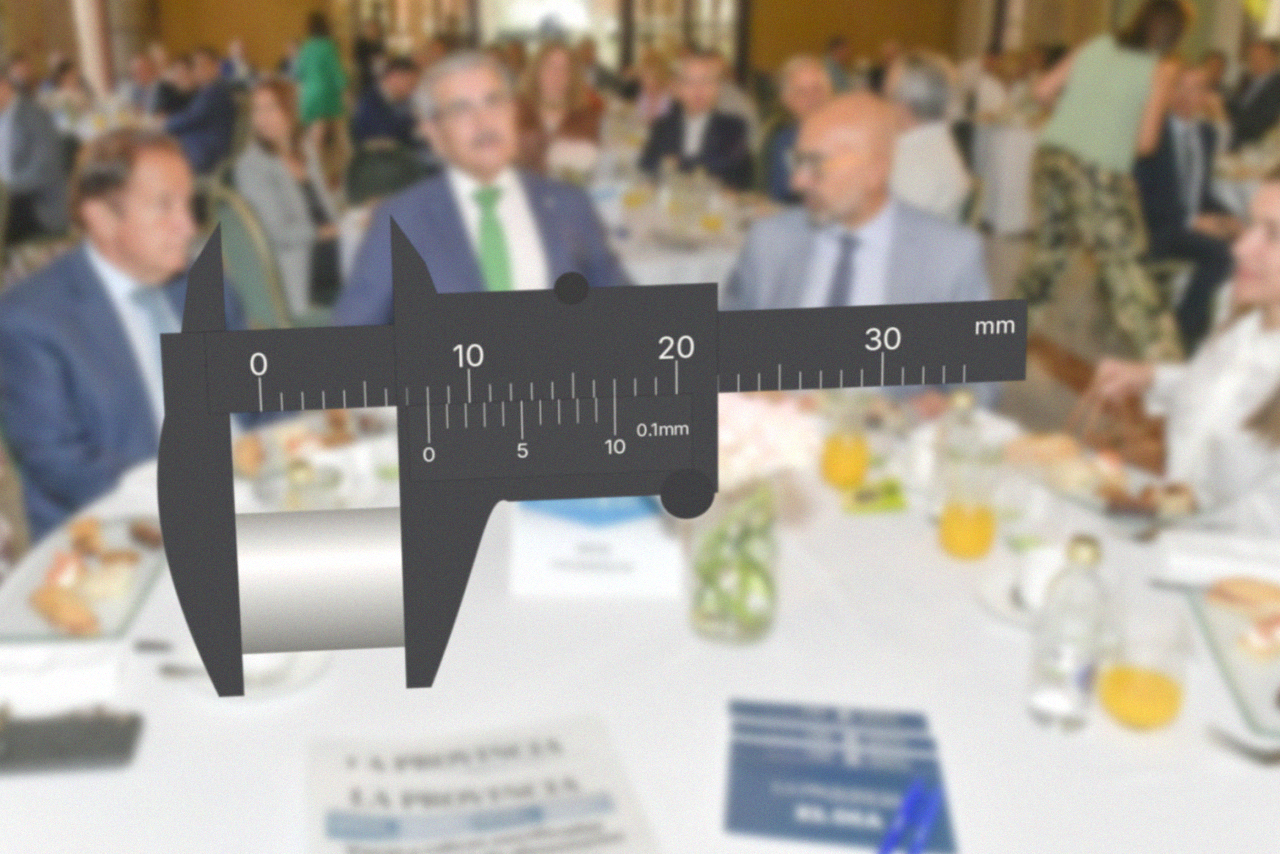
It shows **8.0** mm
